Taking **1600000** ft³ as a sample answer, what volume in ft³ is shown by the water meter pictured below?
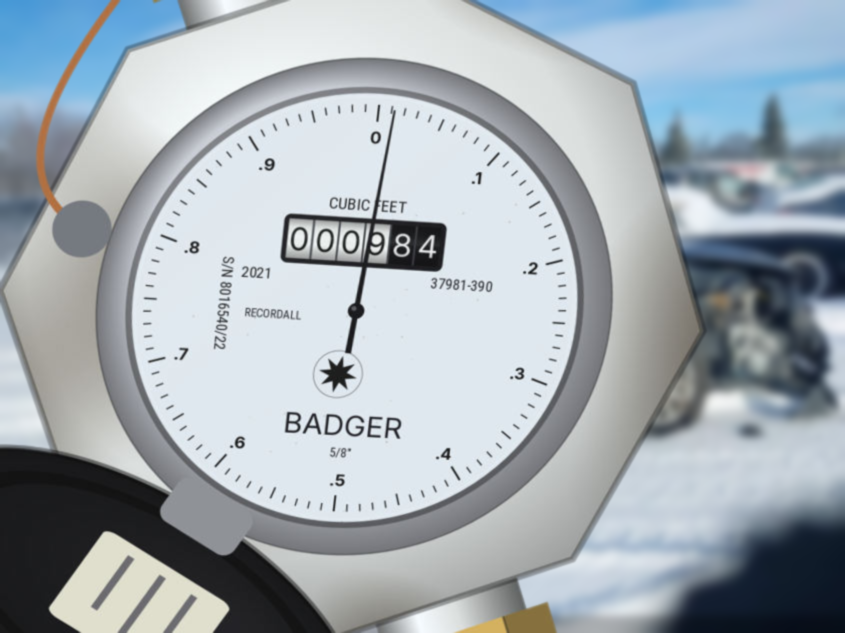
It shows **984.01** ft³
